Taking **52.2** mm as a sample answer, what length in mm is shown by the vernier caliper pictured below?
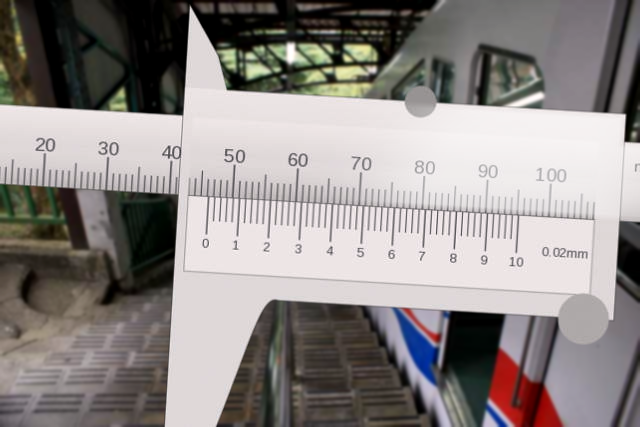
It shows **46.2** mm
